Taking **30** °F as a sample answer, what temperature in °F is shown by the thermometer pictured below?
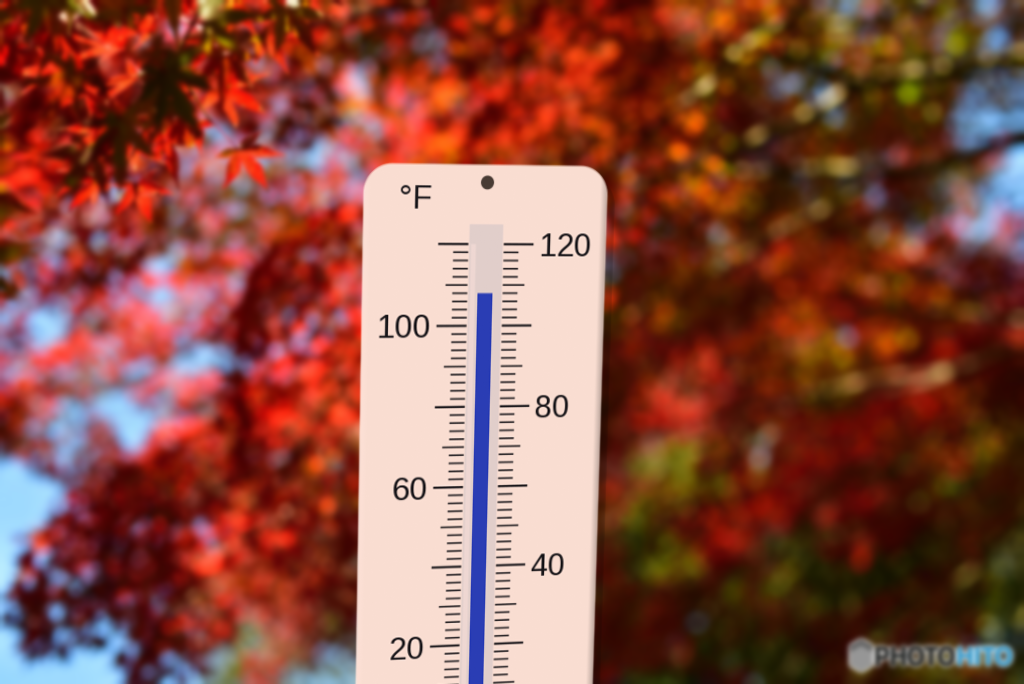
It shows **108** °F
